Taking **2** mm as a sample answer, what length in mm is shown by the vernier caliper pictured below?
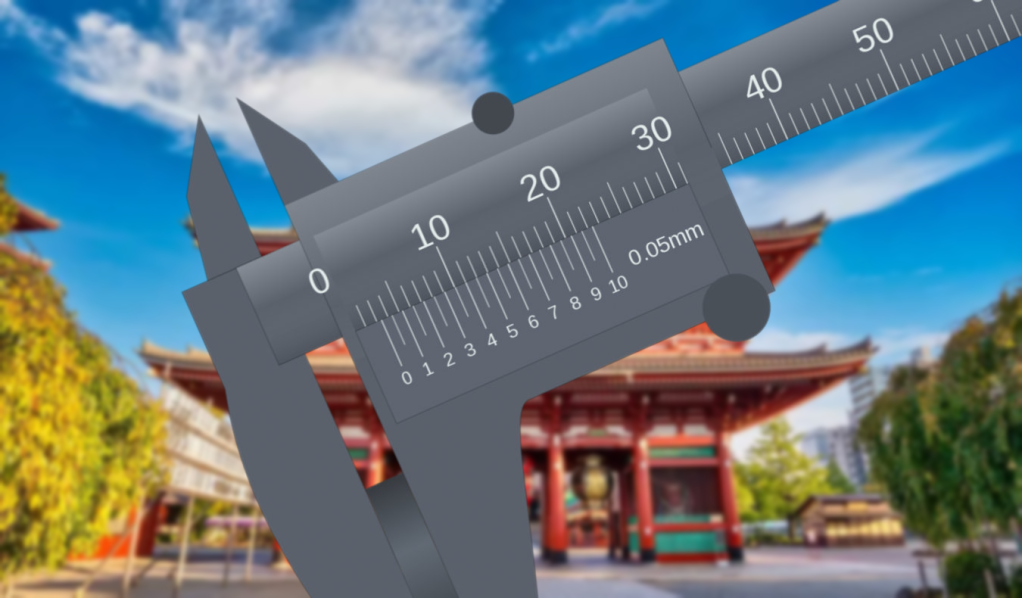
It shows **3.4** mm
